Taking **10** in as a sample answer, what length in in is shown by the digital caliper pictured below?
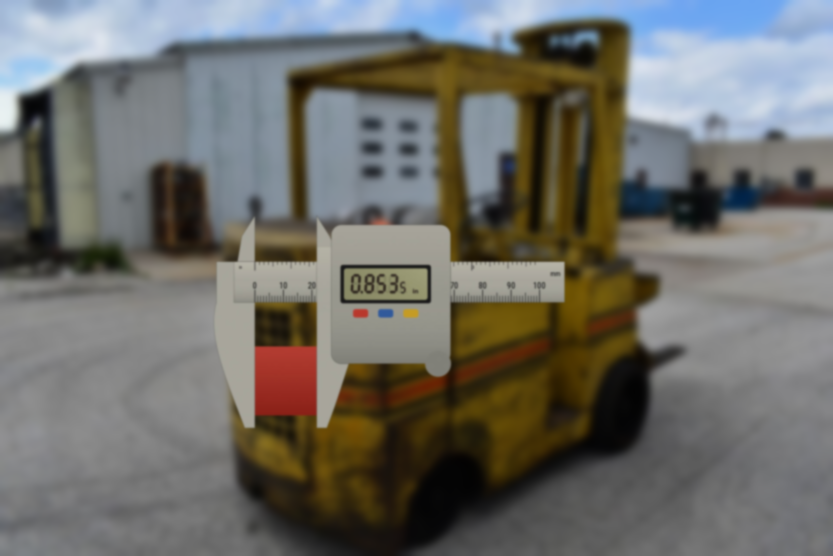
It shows **0.8535** in
